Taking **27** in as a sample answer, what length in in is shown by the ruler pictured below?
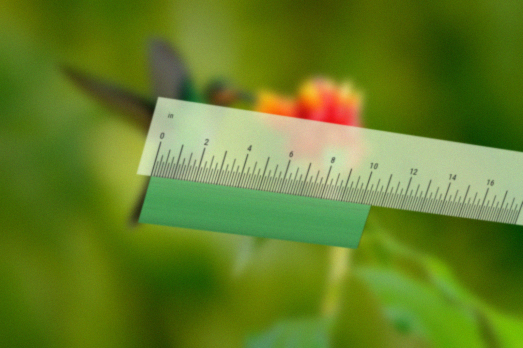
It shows **10.5** in
